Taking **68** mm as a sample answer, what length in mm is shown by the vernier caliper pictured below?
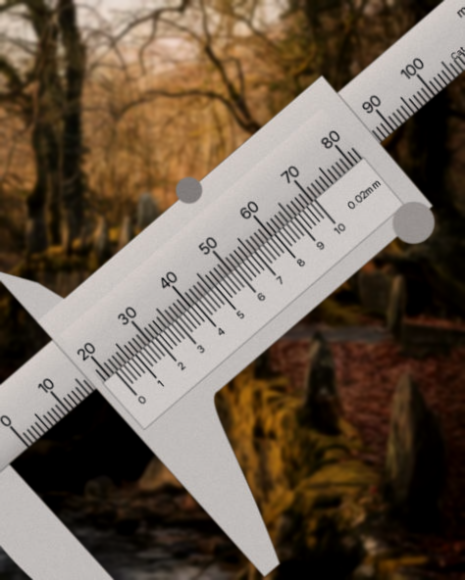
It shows **21.5** mm
